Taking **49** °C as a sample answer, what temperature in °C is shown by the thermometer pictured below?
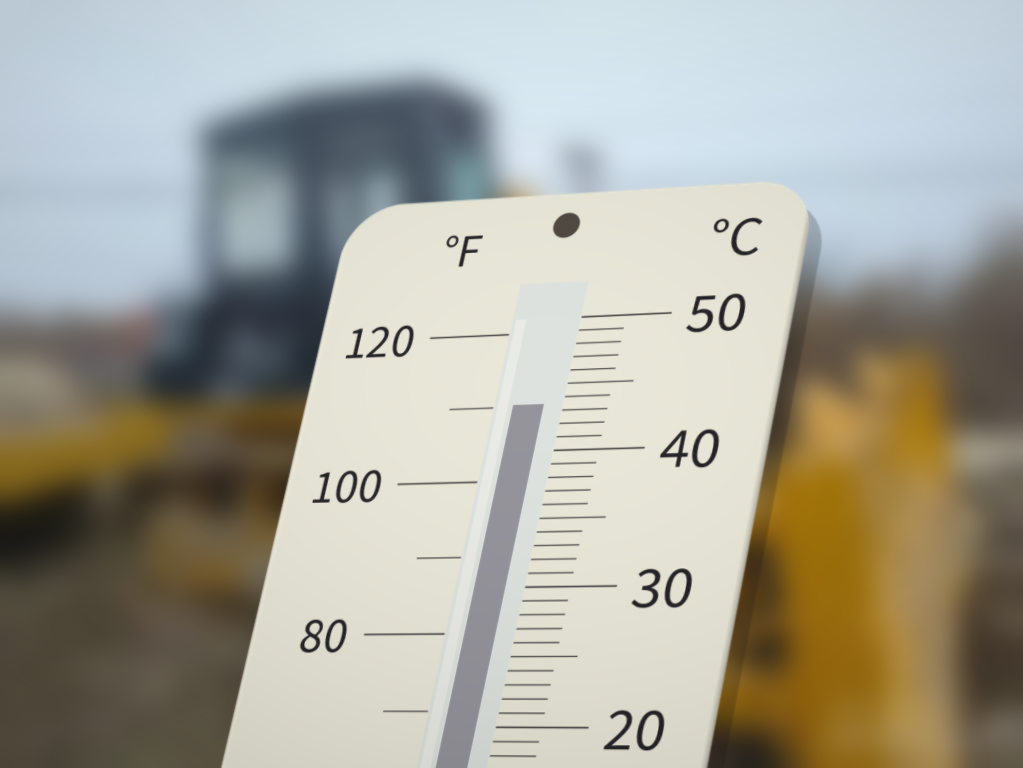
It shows **43.5** °C
